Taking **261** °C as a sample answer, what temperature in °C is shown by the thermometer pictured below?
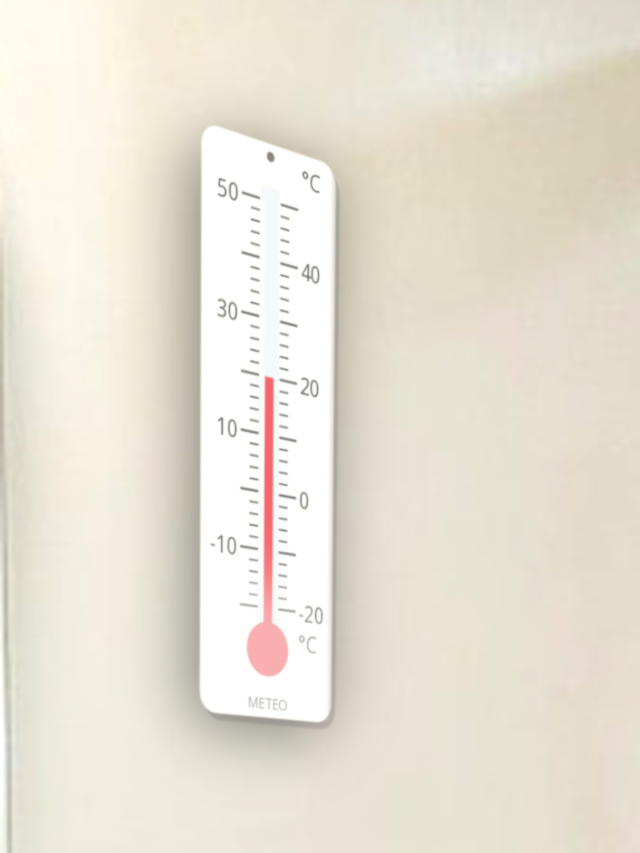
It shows **20** °C
